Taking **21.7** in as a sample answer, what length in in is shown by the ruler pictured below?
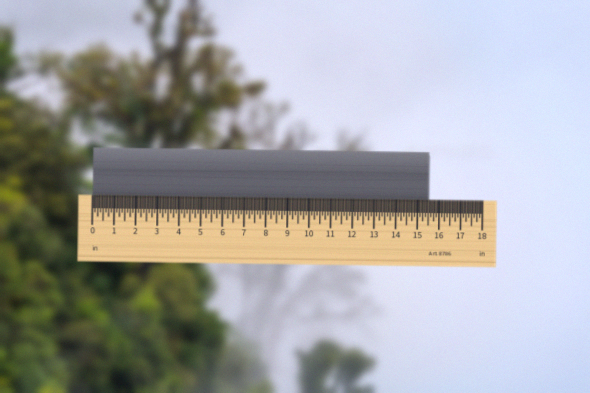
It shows **15.5** in
